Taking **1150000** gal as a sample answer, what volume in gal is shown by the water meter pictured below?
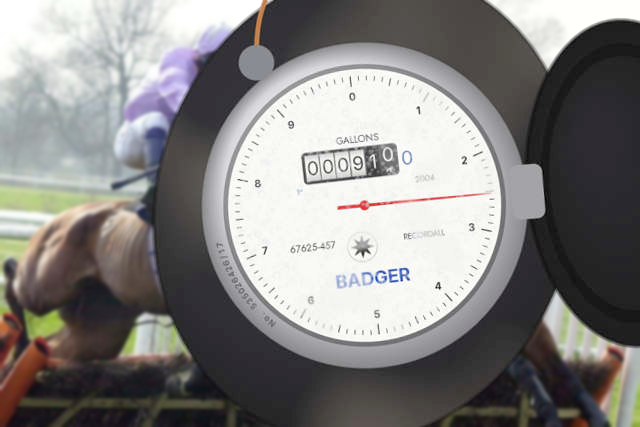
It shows **9102.5** gal
